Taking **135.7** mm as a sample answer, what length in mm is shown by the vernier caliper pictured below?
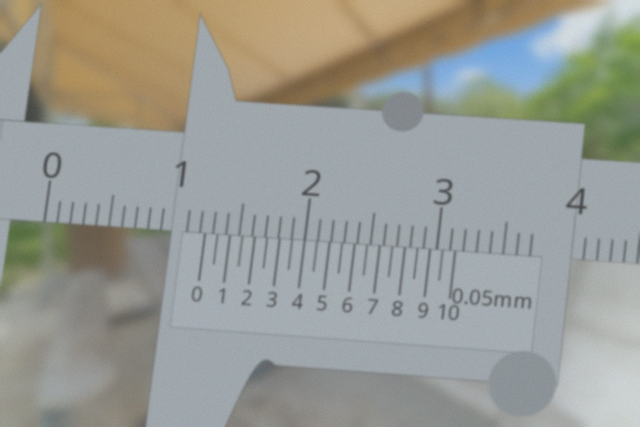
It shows **12.4** mm
